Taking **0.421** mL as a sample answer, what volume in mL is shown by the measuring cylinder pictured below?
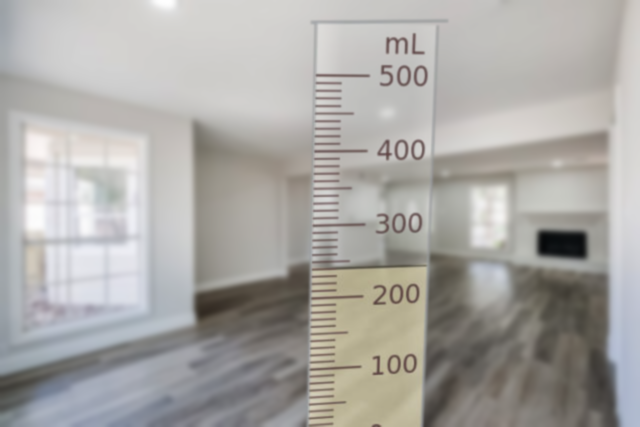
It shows **240** mL
